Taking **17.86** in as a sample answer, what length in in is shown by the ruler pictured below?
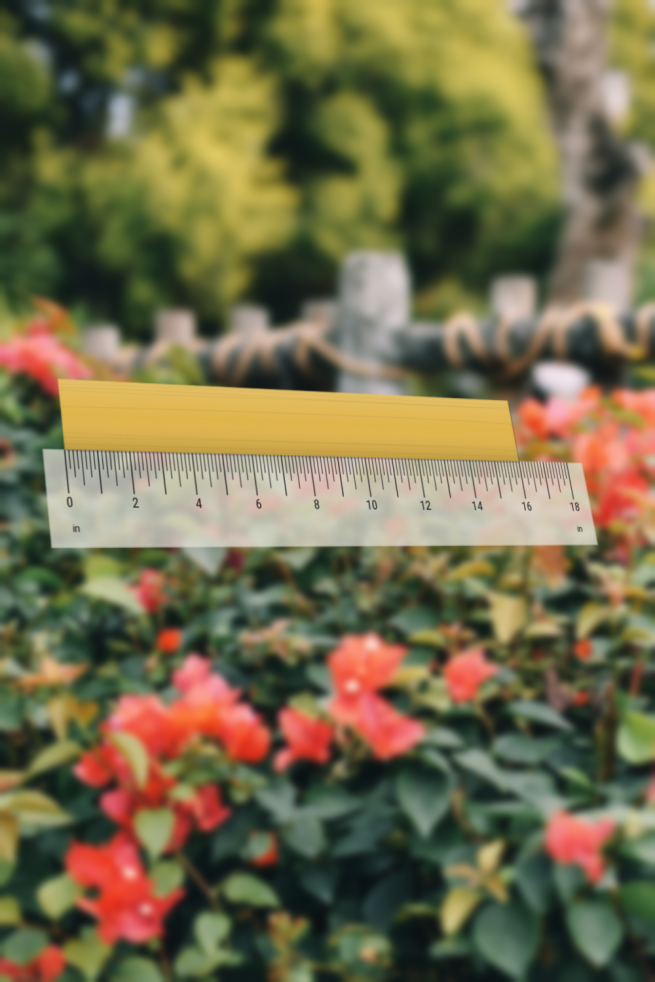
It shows **16** in
